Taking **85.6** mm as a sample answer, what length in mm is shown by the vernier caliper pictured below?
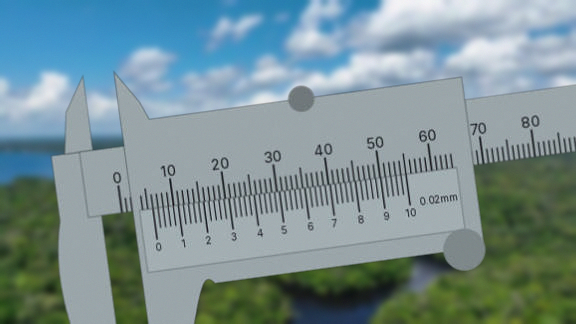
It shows **6.0** mm
